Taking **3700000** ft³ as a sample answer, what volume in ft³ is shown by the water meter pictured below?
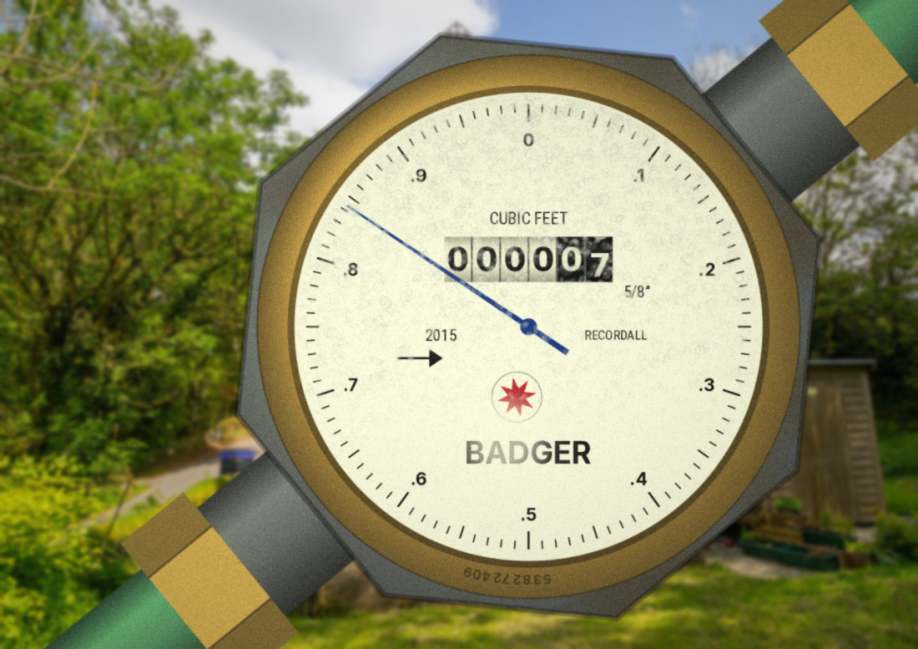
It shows **6.84** ft³
